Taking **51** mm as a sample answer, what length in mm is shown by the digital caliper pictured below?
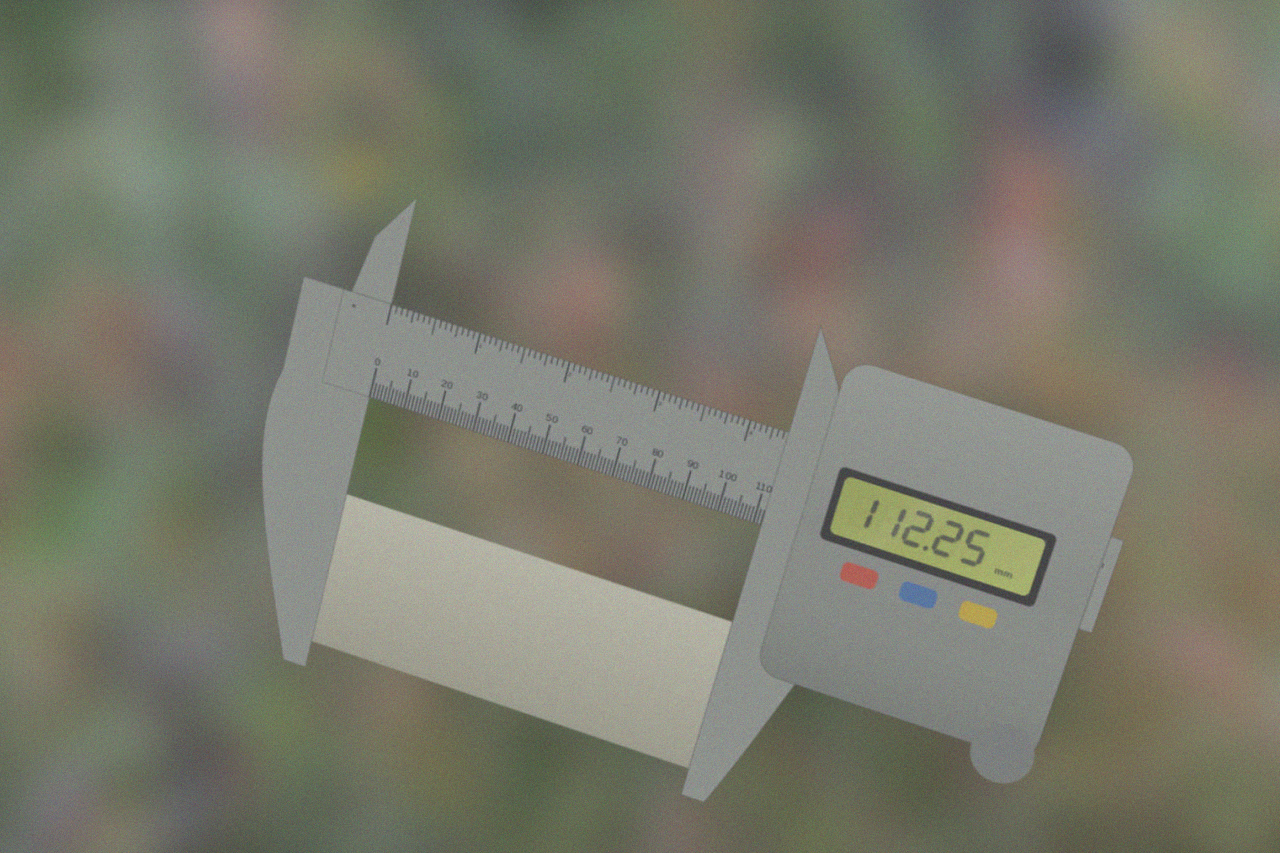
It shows **112.25** mm
